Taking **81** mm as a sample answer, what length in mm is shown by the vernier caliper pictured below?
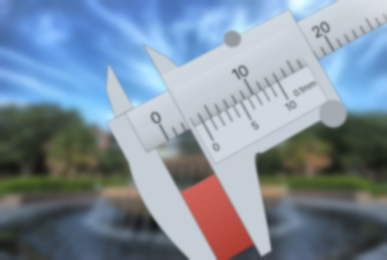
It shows **4.0** mm
